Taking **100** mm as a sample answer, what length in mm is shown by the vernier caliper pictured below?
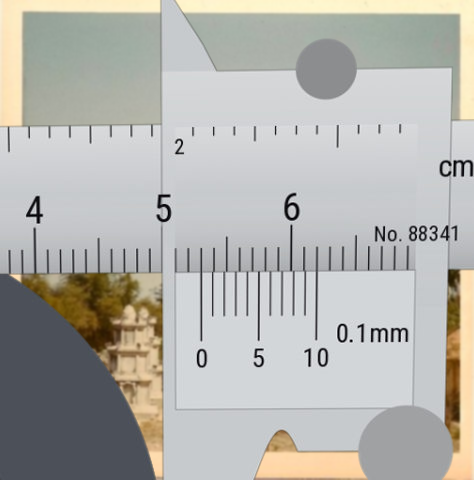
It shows **53.0** mm
